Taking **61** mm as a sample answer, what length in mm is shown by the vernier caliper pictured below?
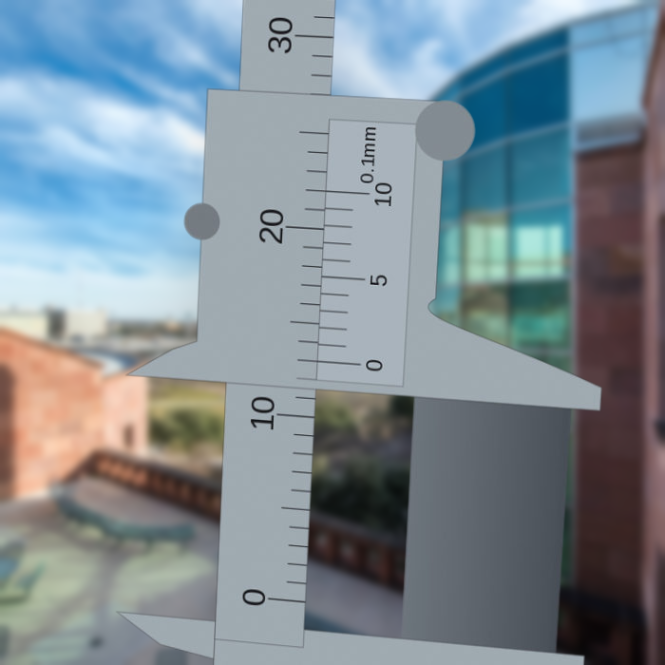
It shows **13.0** mm
